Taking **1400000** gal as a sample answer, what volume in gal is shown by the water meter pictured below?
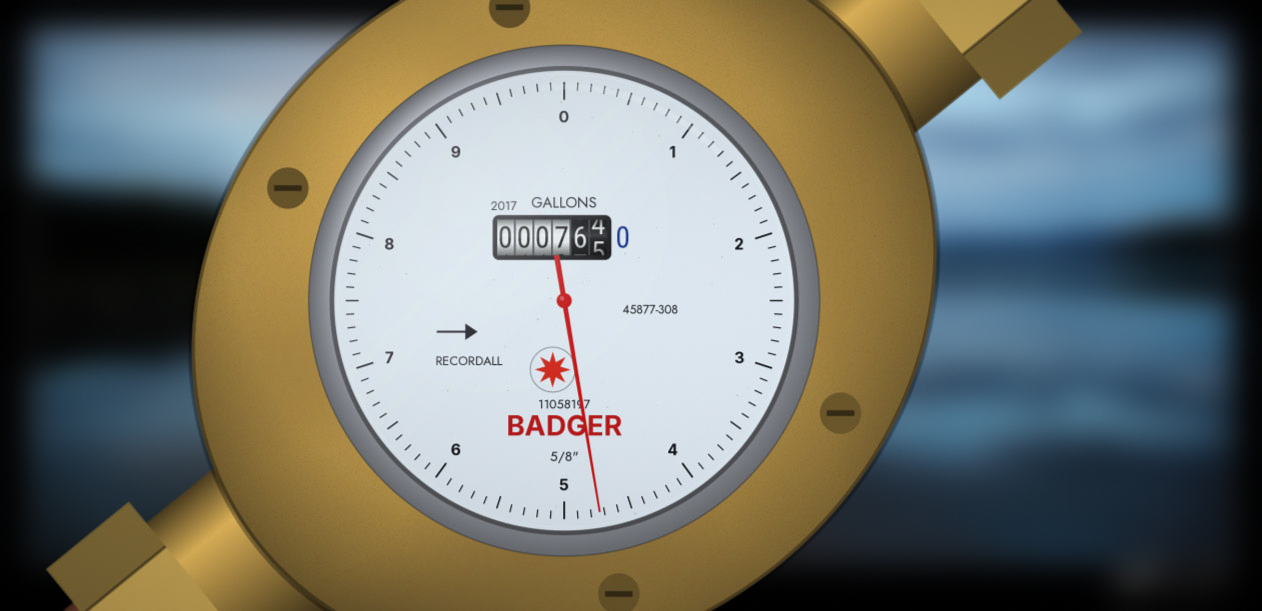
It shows **7644.7** gal
